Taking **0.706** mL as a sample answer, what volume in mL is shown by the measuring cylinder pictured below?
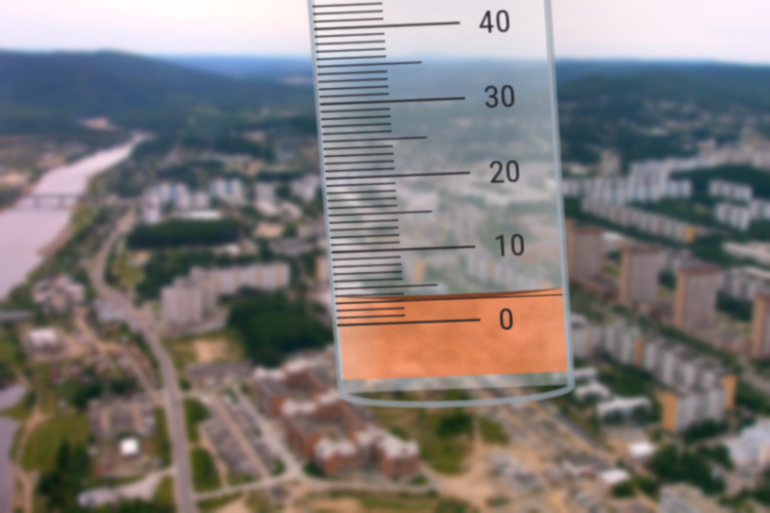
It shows **3** mL
